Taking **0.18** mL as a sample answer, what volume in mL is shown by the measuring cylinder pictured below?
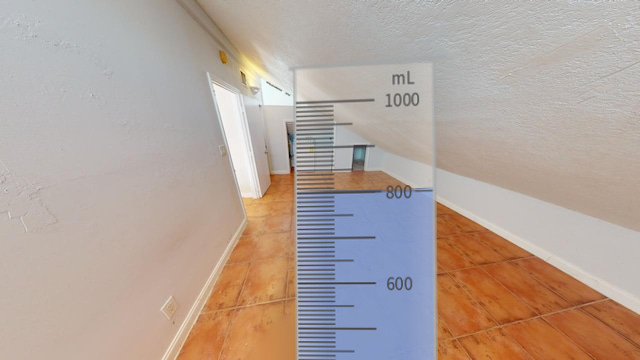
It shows **800** mL
